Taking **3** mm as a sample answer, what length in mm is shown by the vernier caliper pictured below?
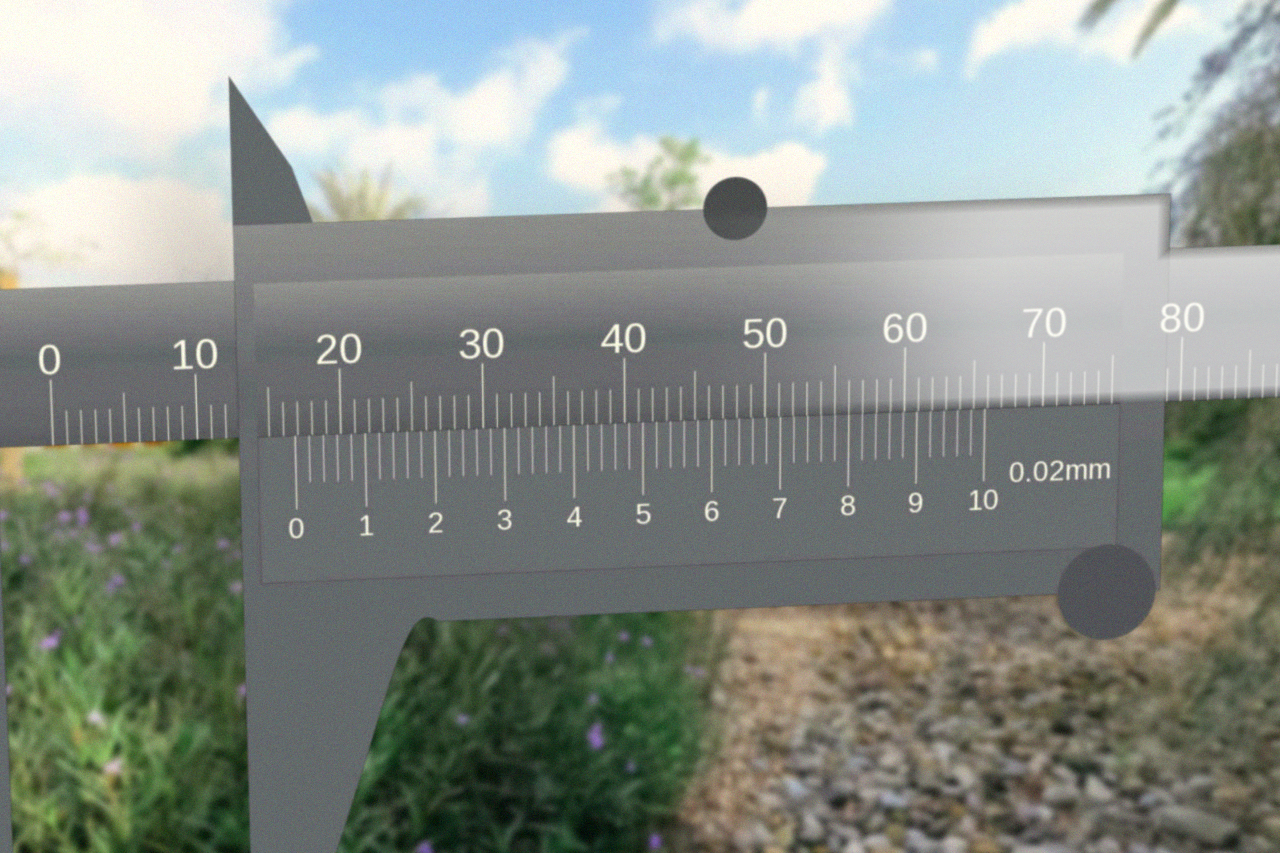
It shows **16.8** mm
